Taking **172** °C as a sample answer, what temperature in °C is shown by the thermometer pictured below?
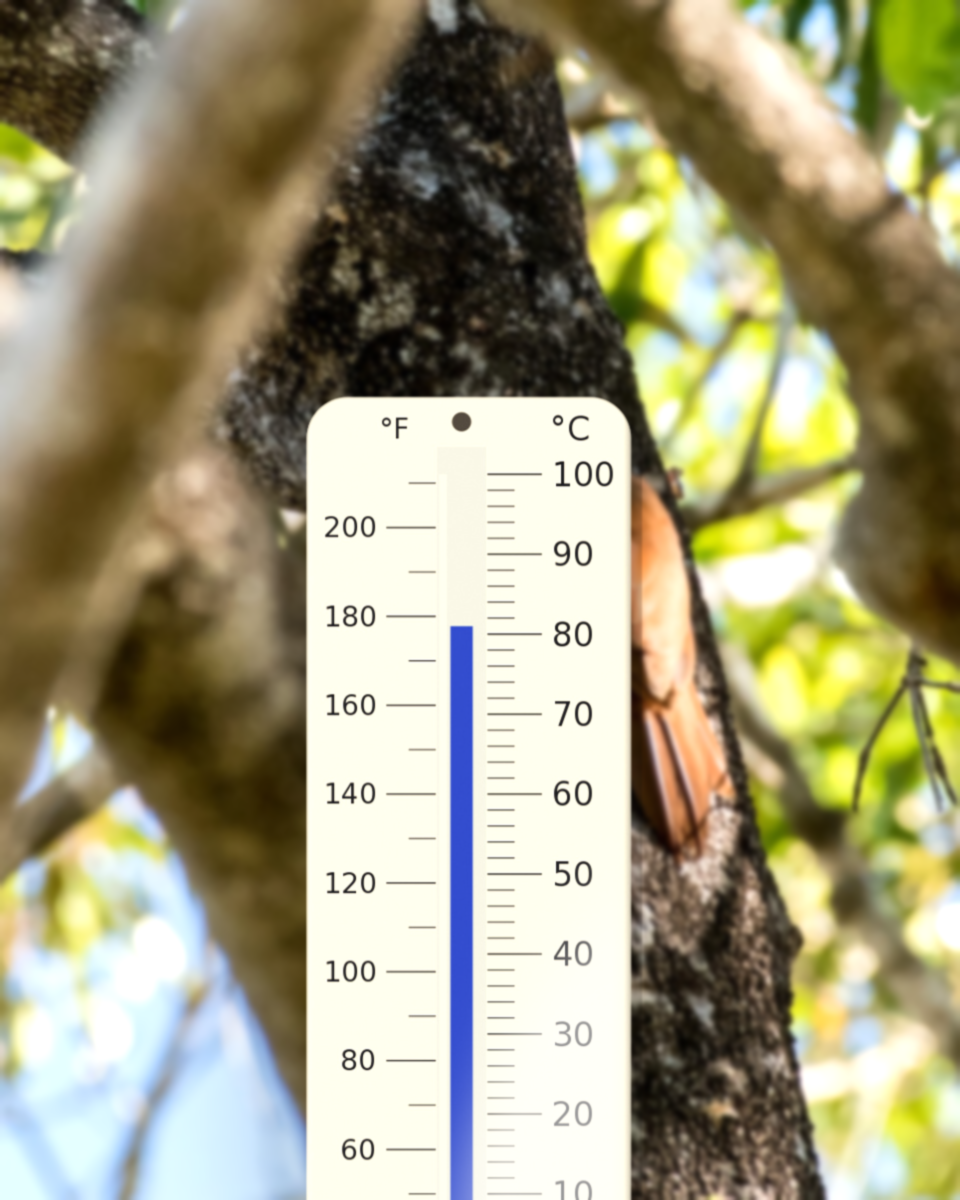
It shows **81** °C
